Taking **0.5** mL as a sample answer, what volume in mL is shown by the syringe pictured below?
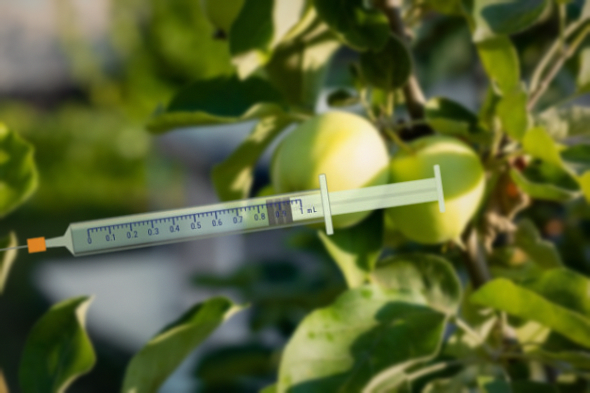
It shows **0.84** mL
